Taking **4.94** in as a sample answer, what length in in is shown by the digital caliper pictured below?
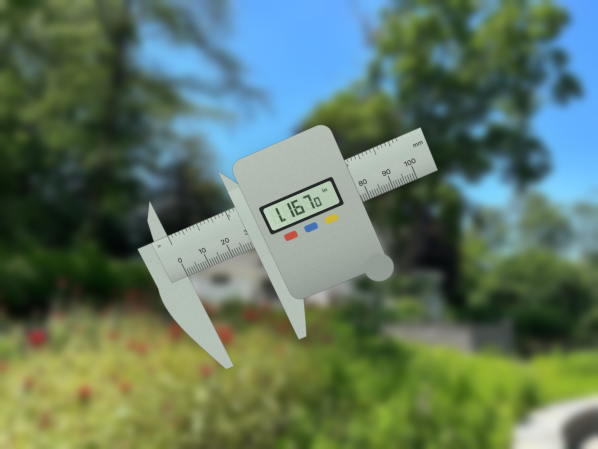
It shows **1.1670** in
